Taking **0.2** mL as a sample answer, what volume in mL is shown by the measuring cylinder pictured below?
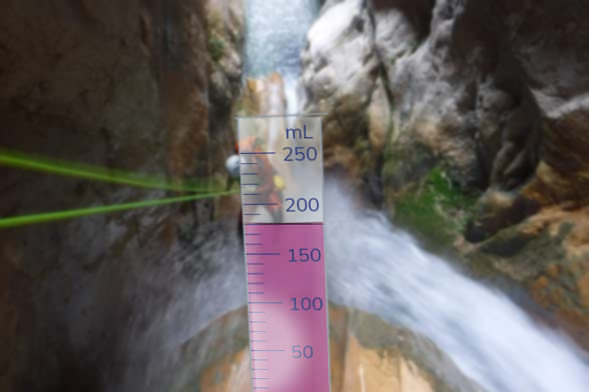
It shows **180** mL
